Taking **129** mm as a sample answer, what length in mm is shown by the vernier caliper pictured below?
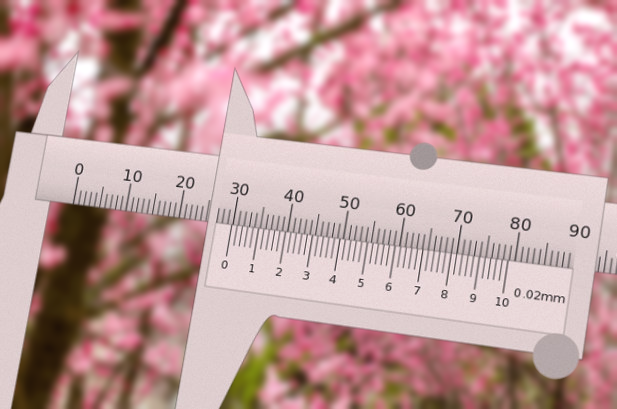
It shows **29.8** mm
